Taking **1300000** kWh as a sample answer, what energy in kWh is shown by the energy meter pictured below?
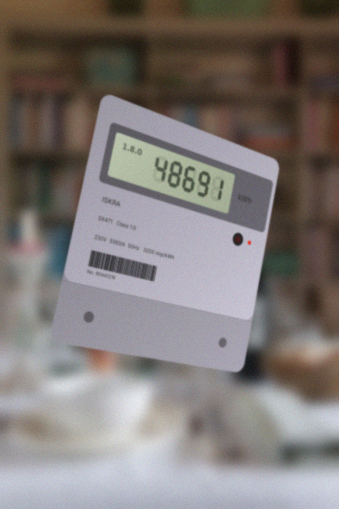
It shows **48691** kWh
